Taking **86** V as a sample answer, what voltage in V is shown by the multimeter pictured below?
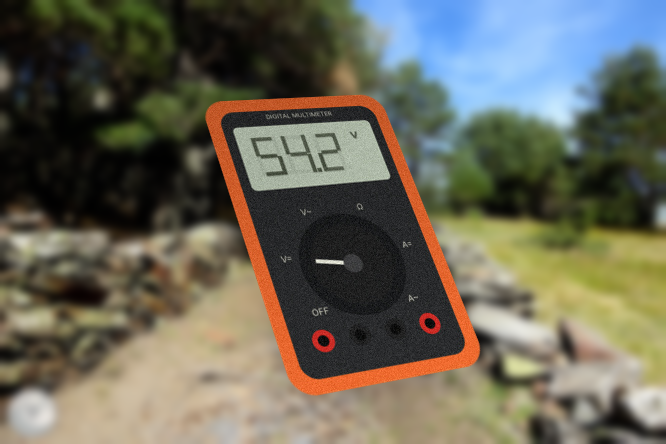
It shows **54.2** V
